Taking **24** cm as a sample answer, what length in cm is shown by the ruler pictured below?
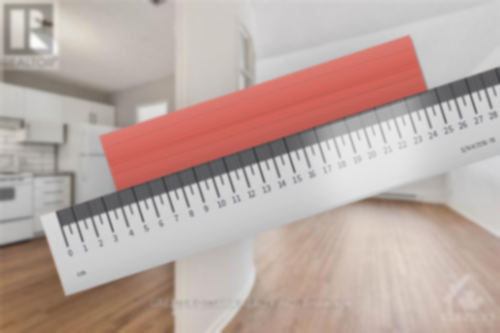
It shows **20.5** cm
